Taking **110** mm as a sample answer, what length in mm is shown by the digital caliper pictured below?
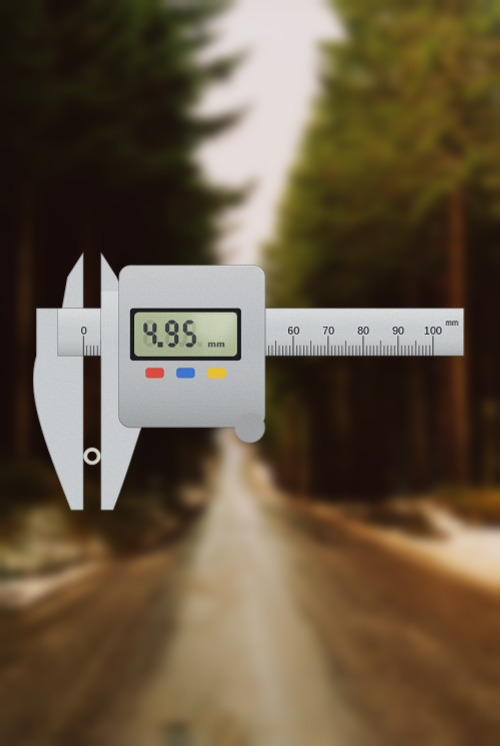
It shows **4.95** mm
